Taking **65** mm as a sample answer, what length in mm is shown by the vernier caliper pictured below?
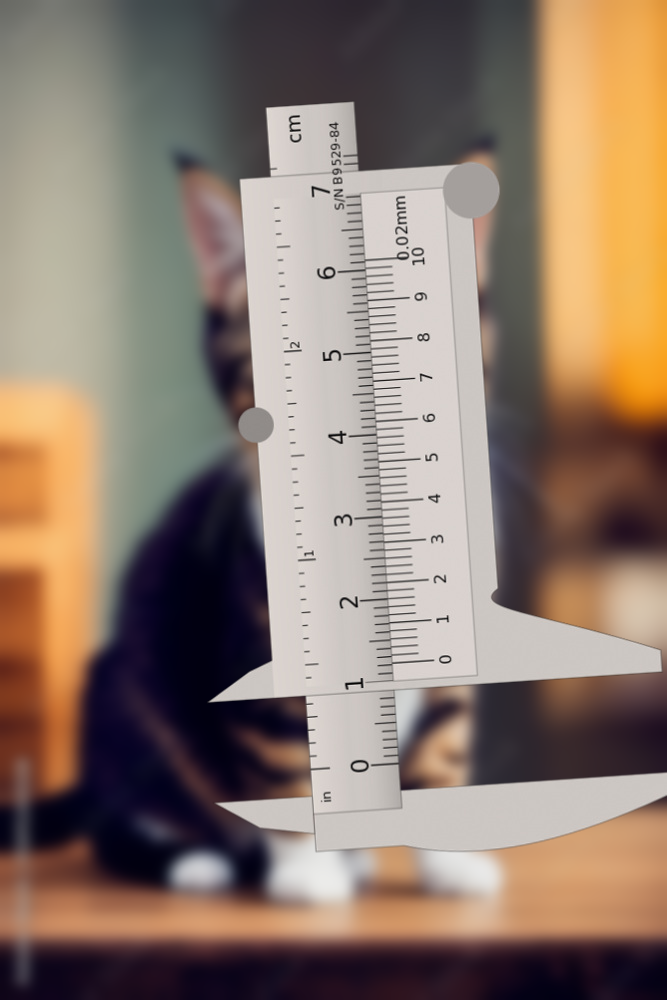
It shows **12.2** mm
